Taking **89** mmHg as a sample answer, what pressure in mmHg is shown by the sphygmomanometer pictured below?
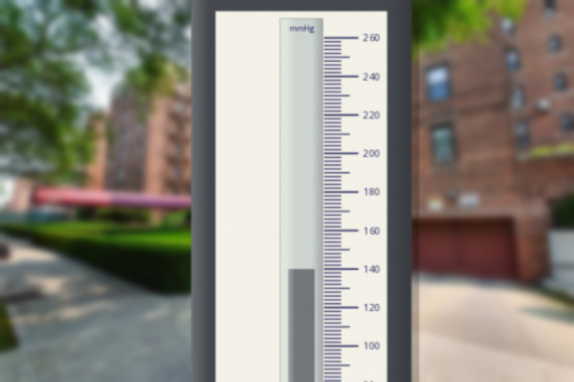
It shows **140** mmHg
